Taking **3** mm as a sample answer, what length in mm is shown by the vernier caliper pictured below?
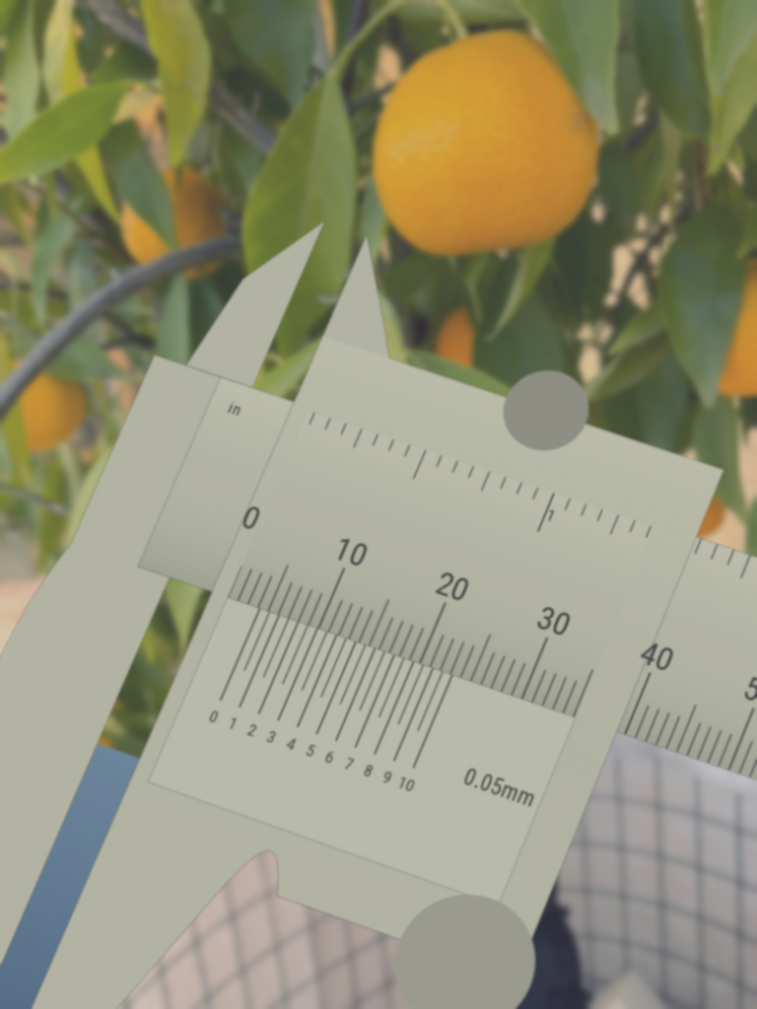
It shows **4.2** mm
